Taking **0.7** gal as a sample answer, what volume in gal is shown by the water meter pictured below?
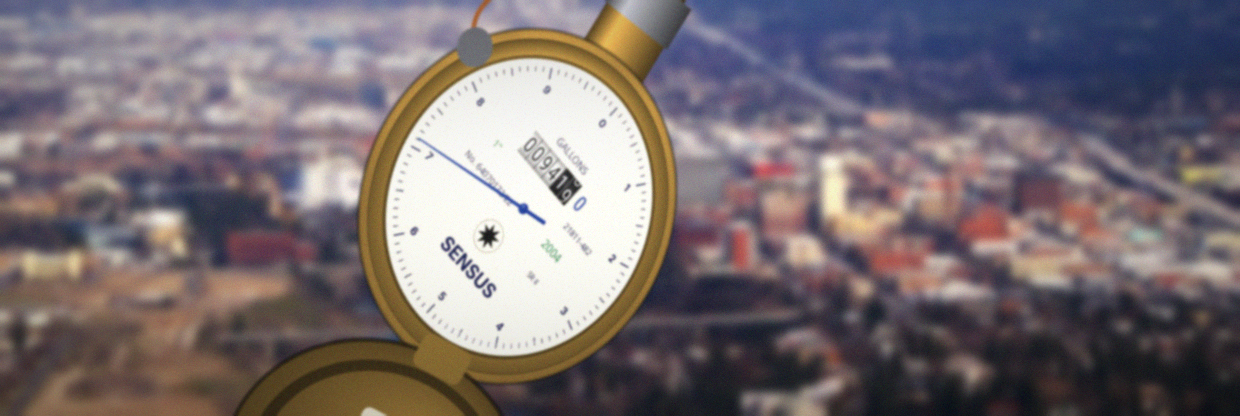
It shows **94187.1** gal
